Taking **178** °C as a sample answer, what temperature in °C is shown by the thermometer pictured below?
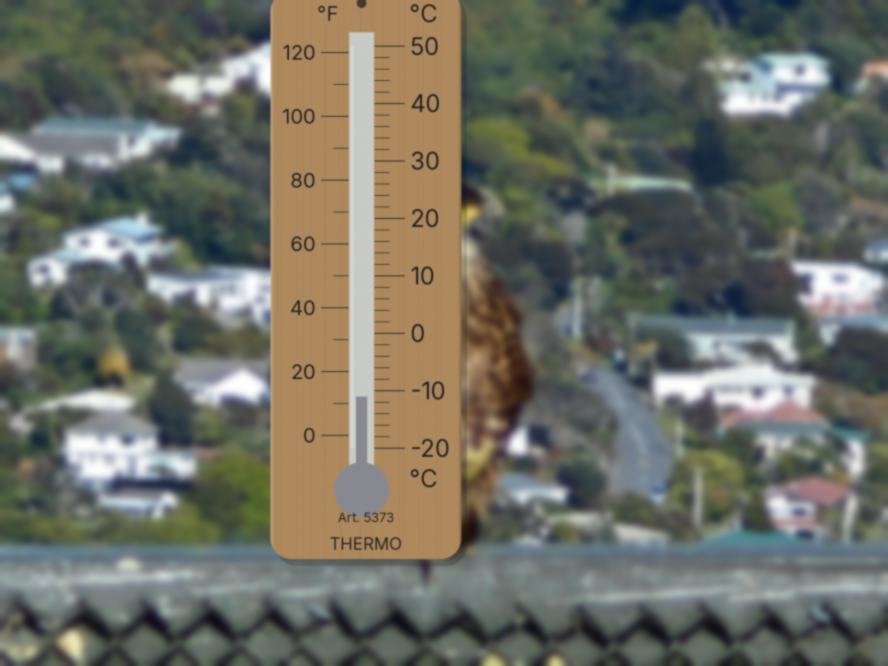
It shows **-11** °C
